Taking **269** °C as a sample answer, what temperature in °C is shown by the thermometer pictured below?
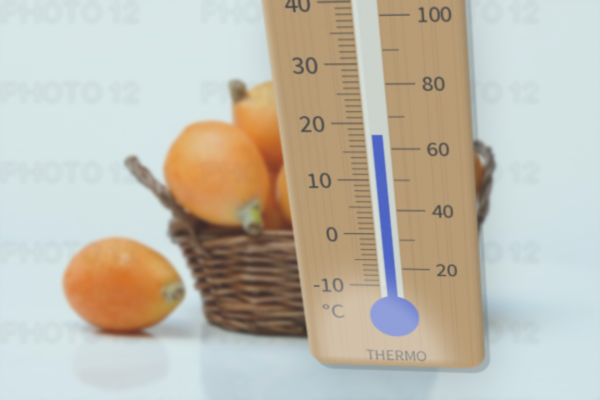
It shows **18** °C
